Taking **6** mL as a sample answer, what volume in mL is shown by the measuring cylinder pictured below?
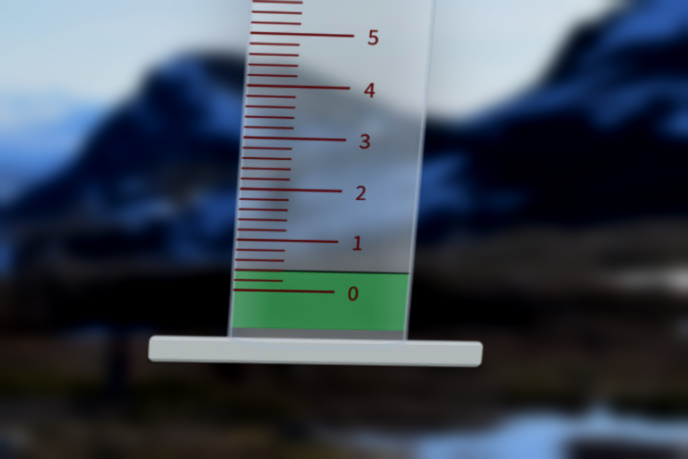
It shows **0.4** mL
